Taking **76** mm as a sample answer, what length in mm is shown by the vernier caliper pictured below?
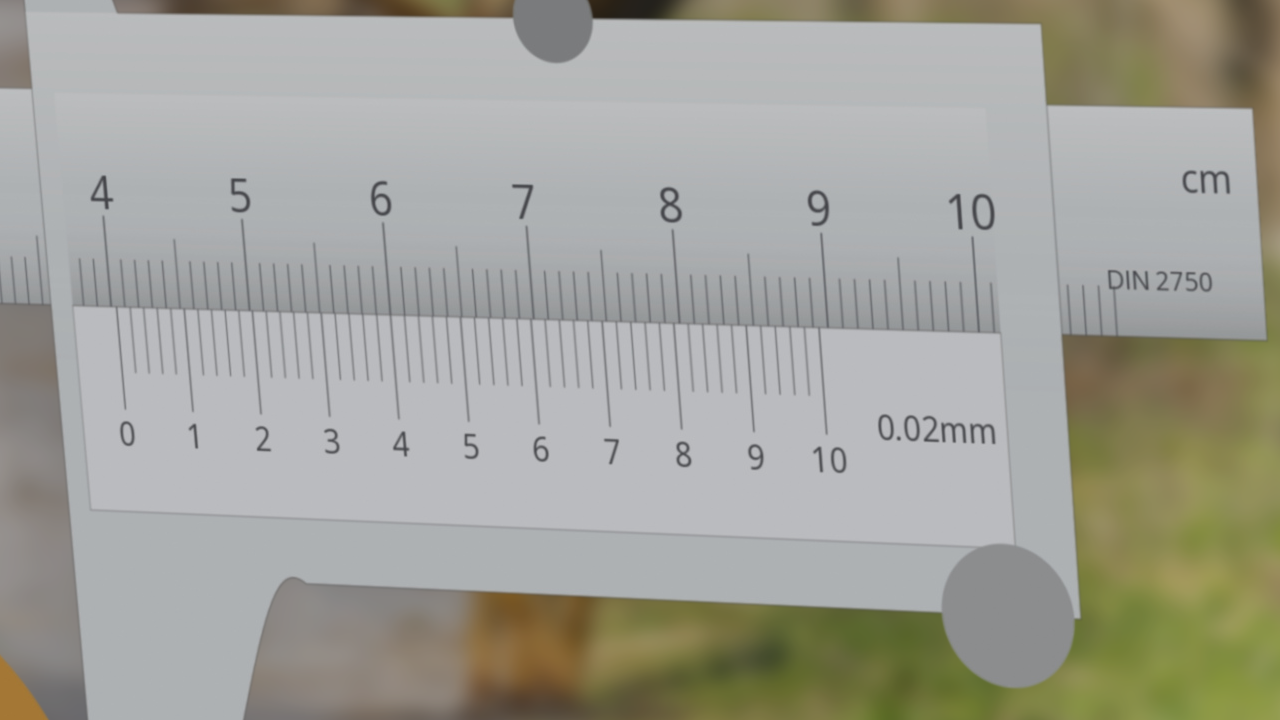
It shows **40.4** mm
